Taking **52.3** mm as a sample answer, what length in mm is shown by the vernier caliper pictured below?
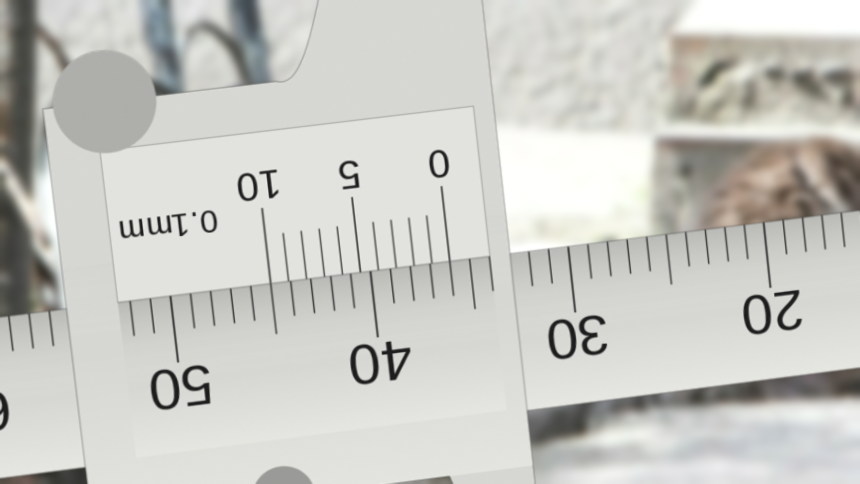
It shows **36.0** mm
